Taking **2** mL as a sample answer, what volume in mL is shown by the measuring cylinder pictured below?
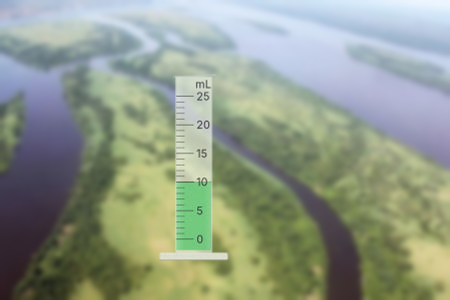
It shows **10** mL
